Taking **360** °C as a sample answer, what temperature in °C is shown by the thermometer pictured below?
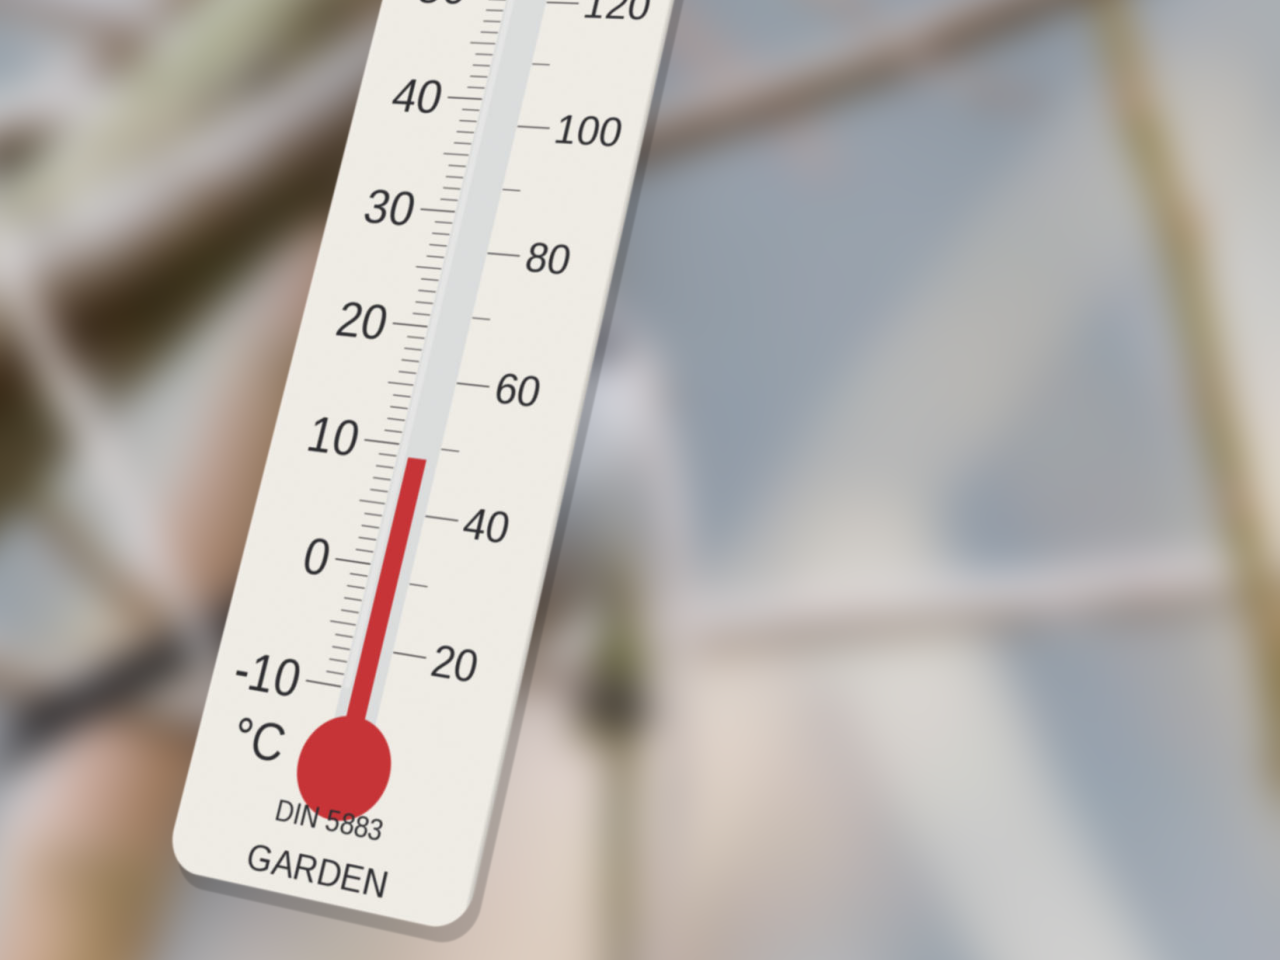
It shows **9** °C
